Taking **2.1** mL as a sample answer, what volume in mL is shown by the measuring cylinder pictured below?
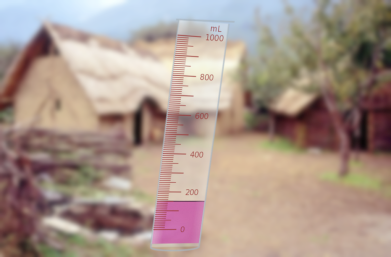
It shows **150** mL
